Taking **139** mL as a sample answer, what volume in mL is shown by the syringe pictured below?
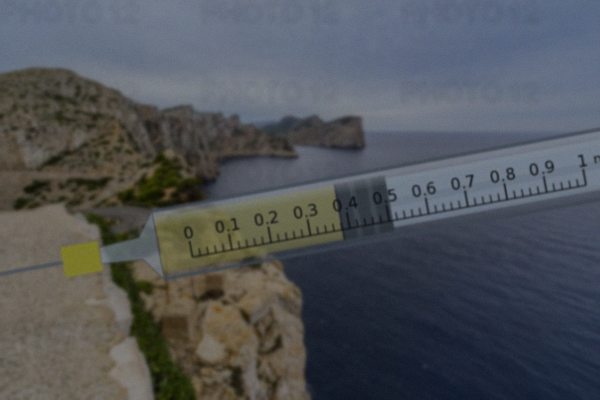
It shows **0.38** mL
